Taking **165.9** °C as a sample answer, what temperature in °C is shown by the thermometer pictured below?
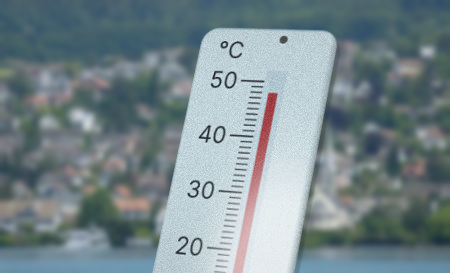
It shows **48** °C
